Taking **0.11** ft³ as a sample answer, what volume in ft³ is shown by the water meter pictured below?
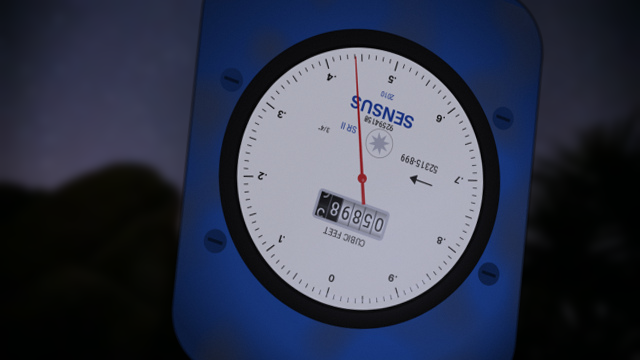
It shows **58985.44** ft³
